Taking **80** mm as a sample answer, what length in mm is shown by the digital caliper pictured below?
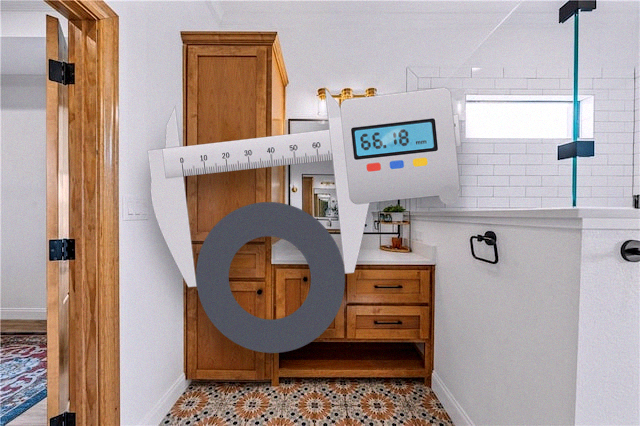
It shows **66.18** mm
